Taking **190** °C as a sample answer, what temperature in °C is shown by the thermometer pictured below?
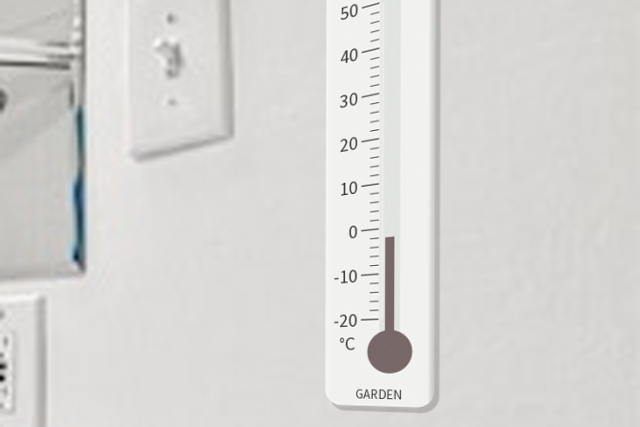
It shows **-2** °C
